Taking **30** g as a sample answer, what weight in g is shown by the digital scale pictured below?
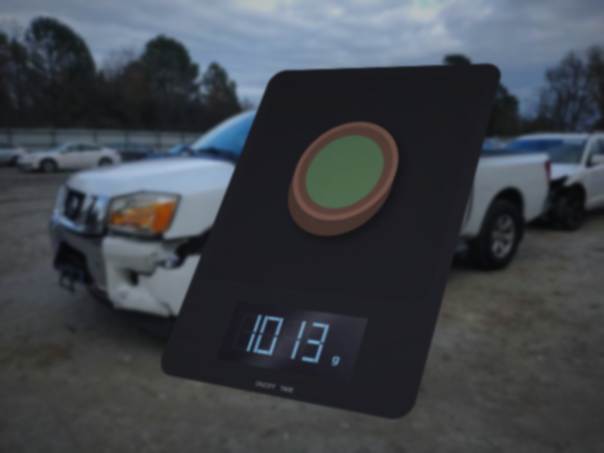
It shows **1013** g
